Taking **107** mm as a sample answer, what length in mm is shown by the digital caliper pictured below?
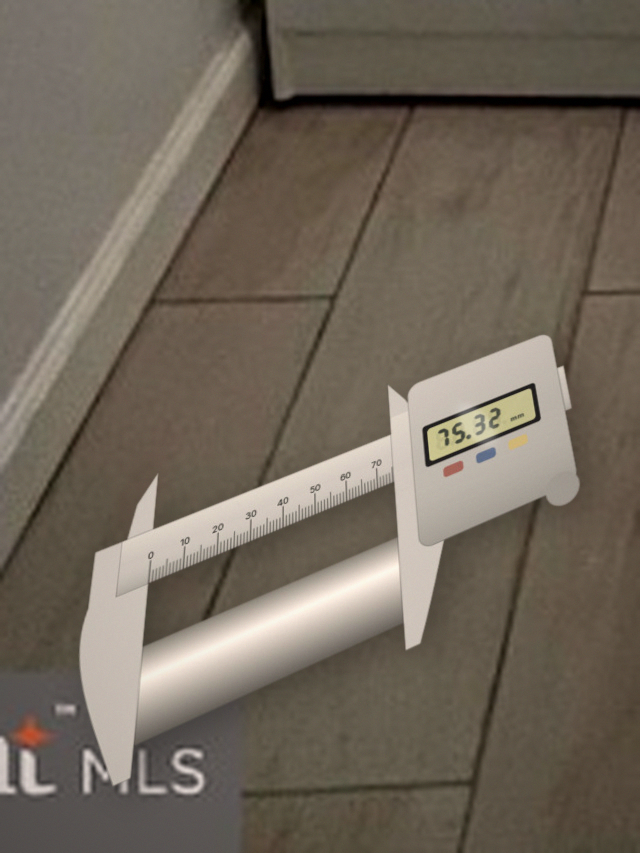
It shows **75.32** mm
